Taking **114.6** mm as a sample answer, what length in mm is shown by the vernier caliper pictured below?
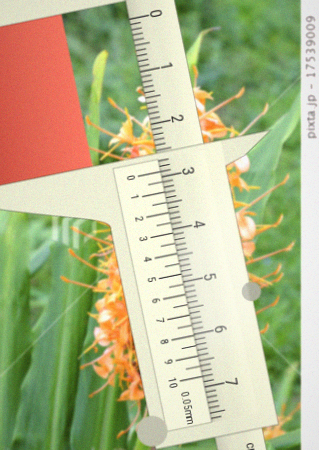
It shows **29.0** mm
